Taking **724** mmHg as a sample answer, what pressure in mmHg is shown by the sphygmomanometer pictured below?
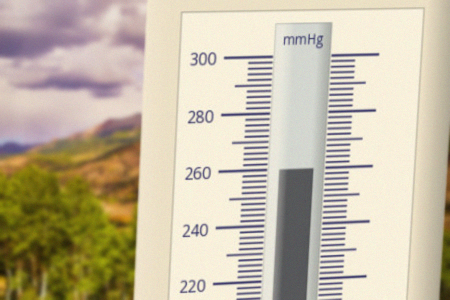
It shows **260** mmHg
